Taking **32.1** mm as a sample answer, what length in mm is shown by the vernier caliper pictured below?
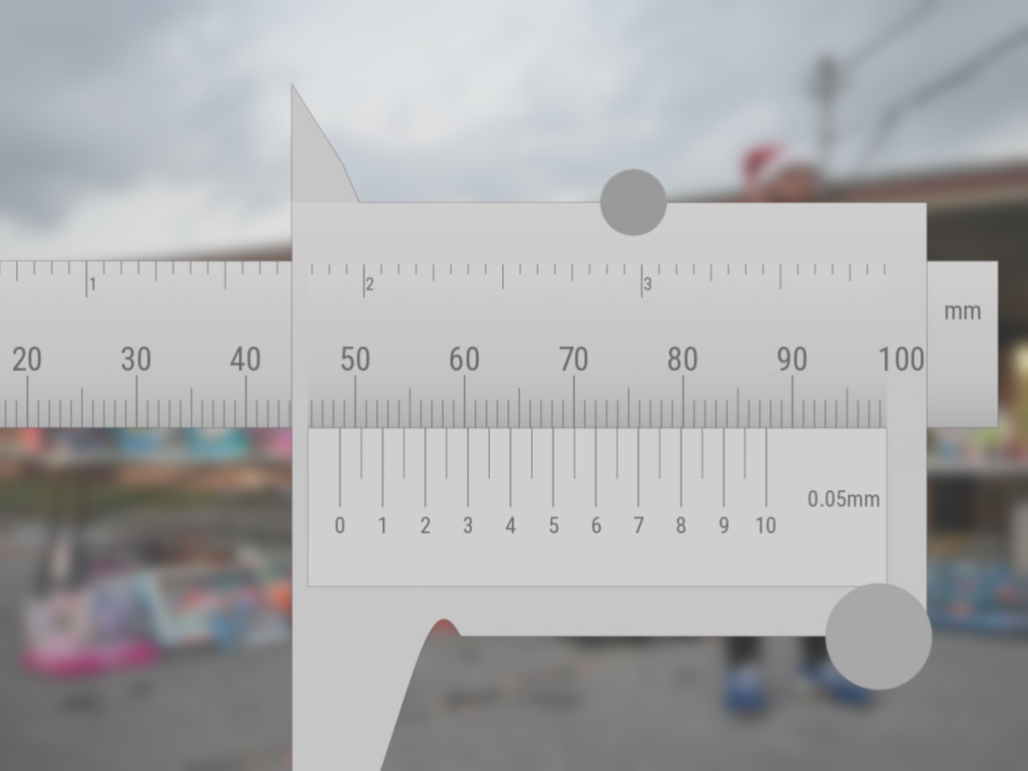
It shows **48.6** mm
